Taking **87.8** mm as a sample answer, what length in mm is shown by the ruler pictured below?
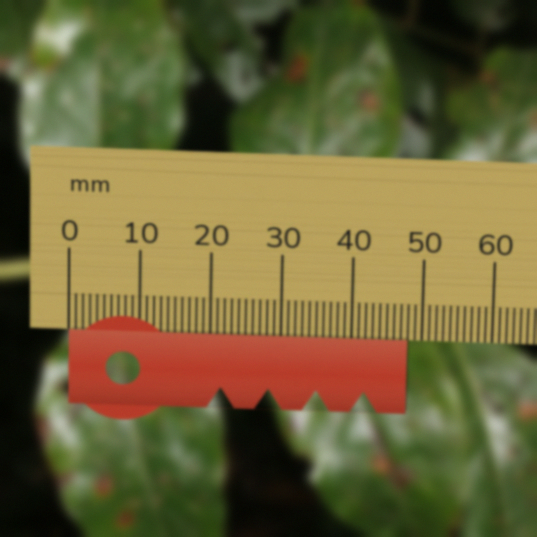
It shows **48** mm
